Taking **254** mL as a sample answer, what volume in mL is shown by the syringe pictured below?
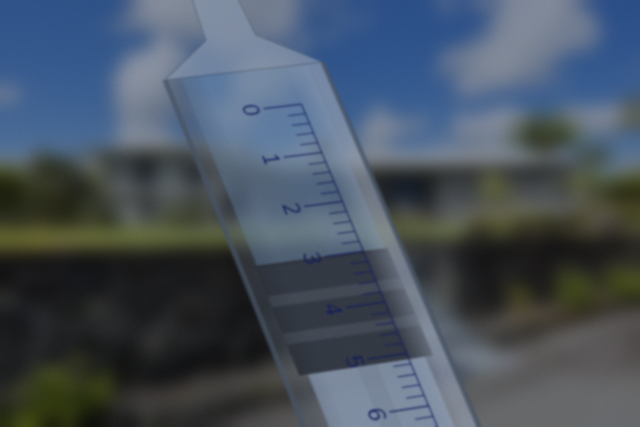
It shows **3** mL
